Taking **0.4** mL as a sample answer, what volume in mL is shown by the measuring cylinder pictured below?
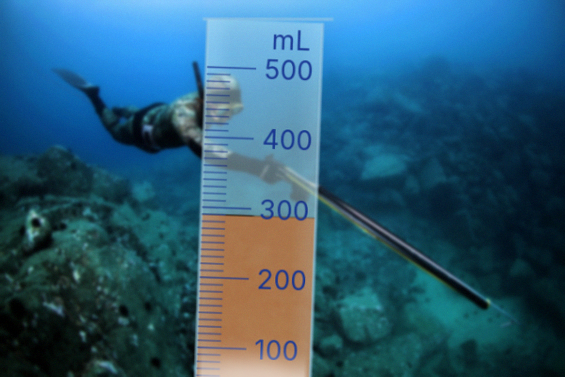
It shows **290** mL
